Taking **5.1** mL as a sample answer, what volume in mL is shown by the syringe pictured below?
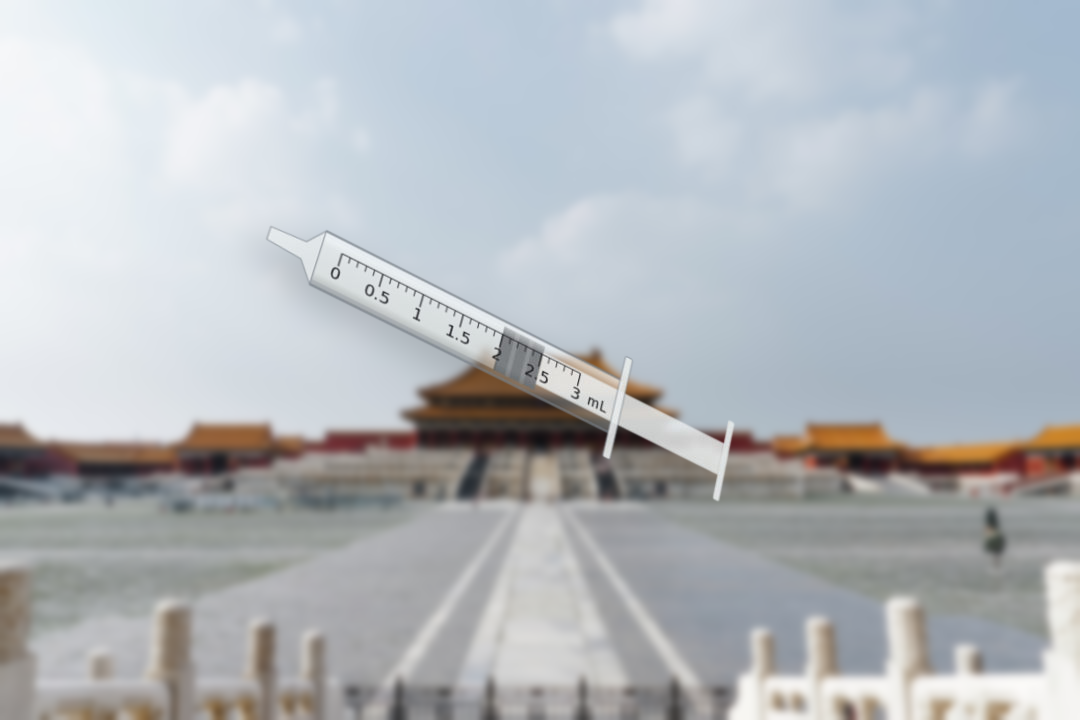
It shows **2** mL
